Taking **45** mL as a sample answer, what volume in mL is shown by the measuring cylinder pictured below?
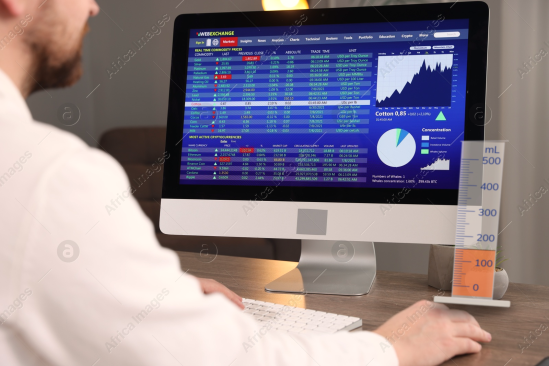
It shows **150** mL
